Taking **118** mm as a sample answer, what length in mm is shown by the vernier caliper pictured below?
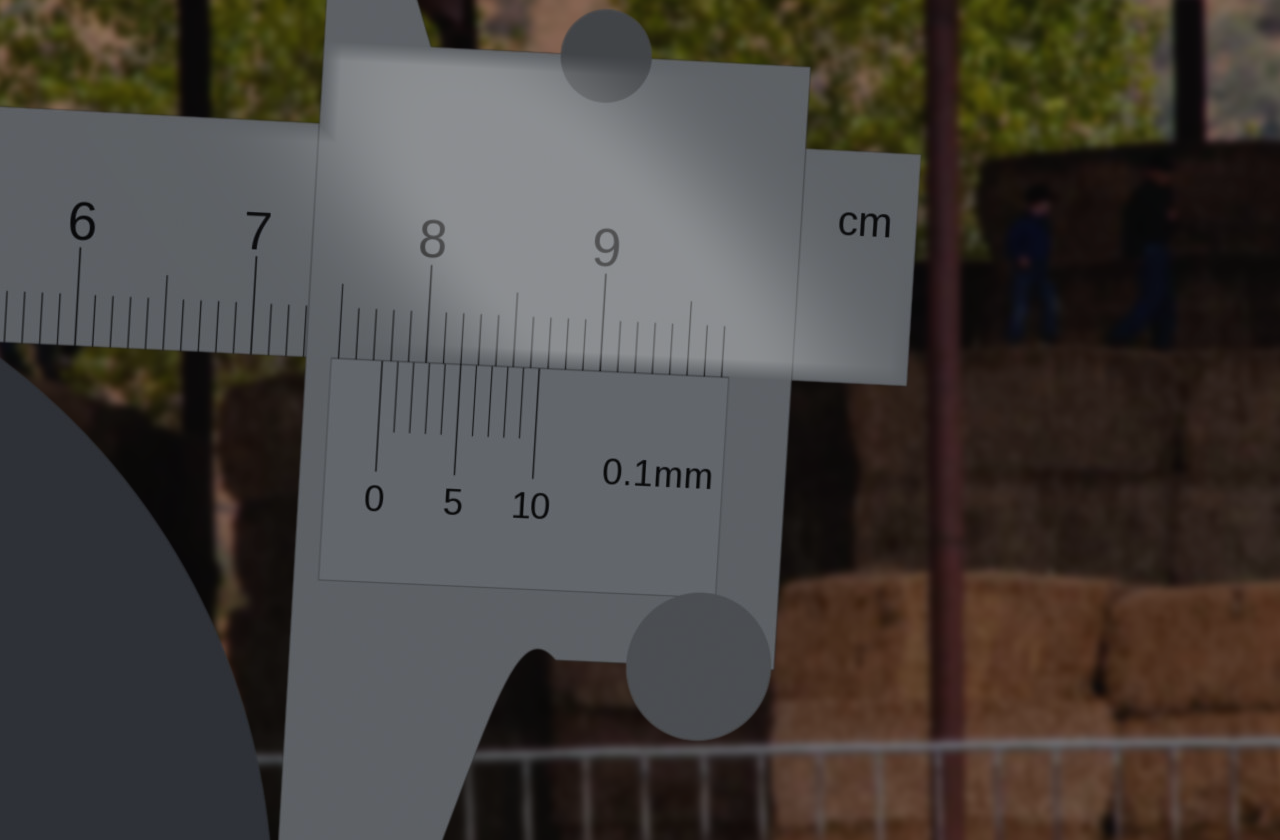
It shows **77.5** mm
